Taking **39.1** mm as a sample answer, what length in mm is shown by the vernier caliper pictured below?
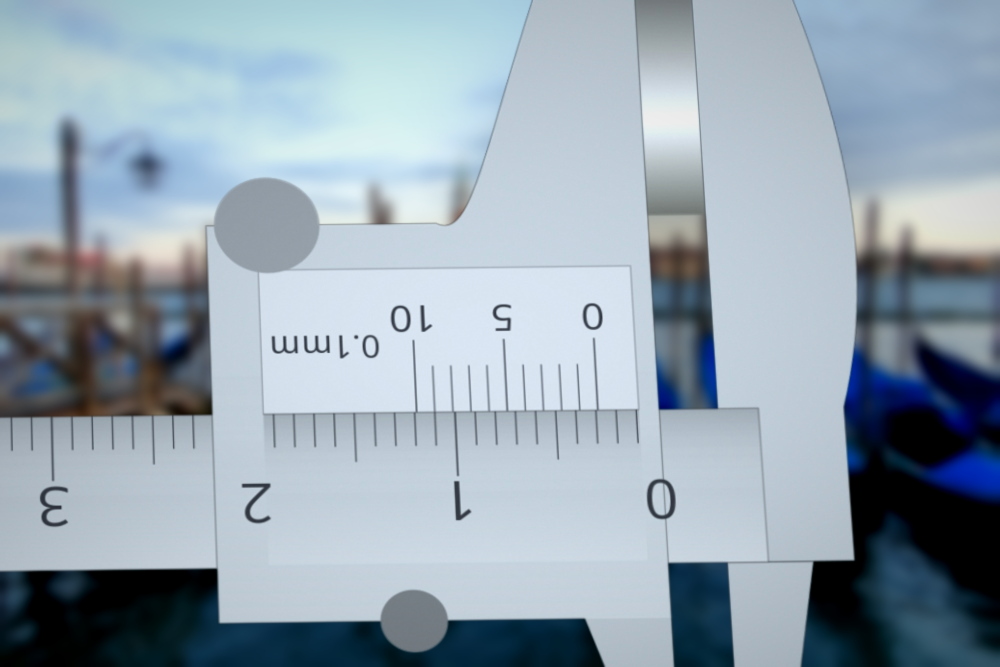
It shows **2.9** mm
